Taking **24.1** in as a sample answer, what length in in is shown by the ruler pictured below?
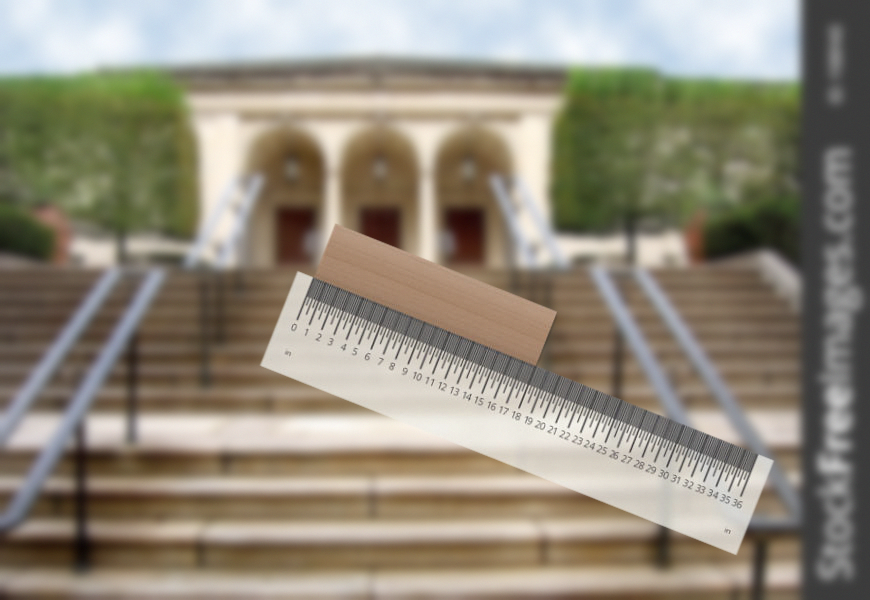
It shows **18** in
